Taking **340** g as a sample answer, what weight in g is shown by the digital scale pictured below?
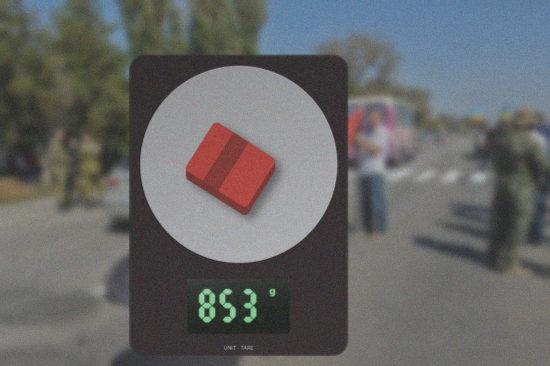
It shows **853** g
